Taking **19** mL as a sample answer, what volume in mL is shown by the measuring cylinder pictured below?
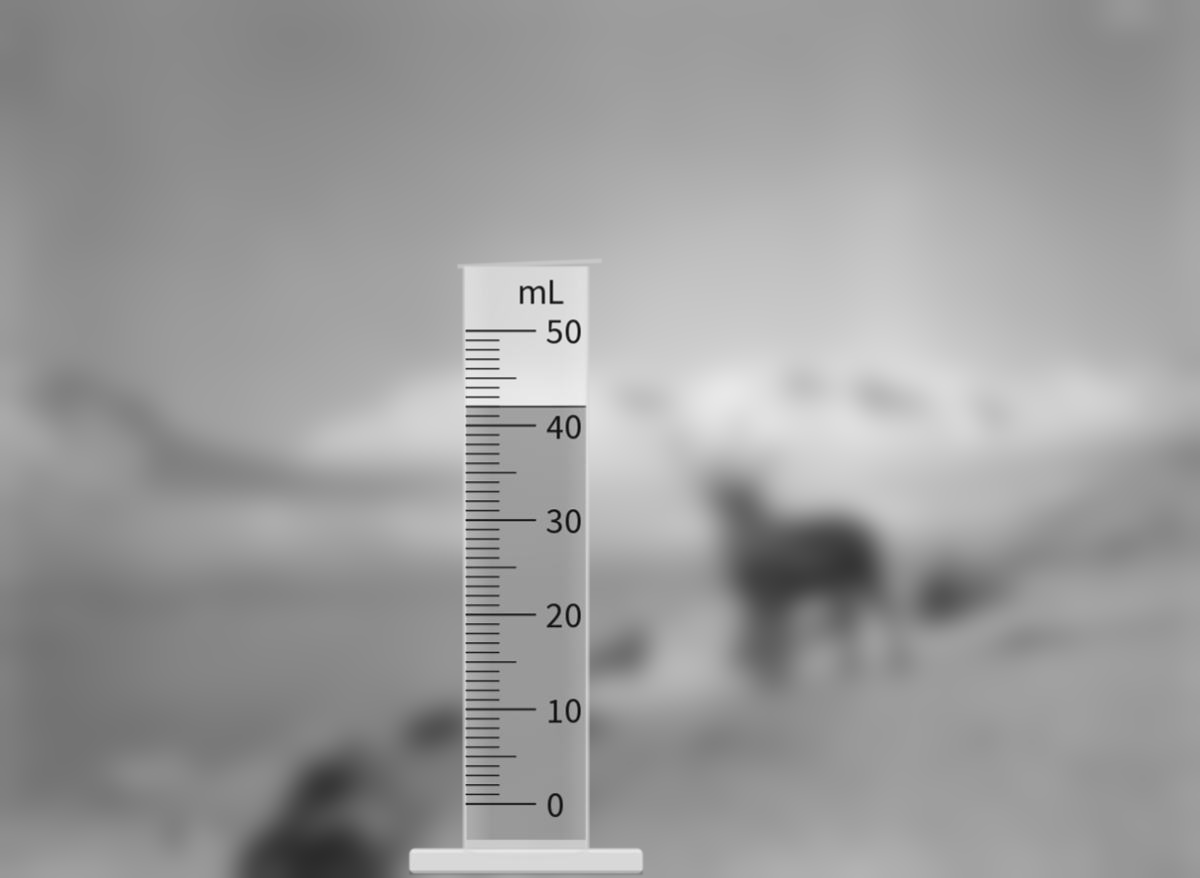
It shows **42** mL
